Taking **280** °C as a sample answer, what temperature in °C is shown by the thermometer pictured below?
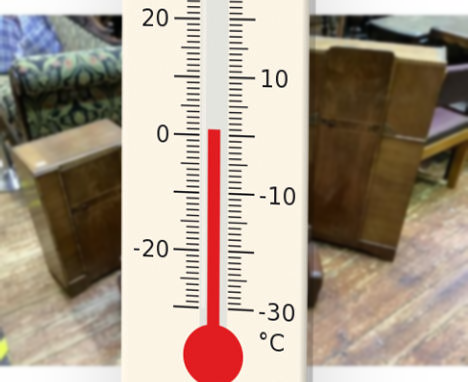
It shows **1** °C
